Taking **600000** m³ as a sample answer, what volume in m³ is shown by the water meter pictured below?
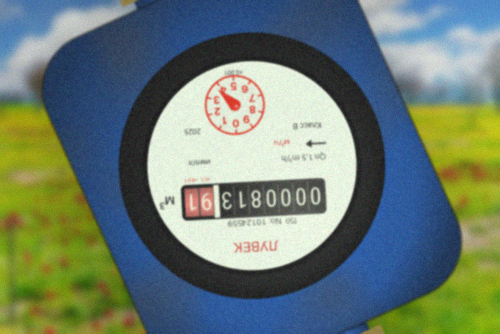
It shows **813.913** m³
